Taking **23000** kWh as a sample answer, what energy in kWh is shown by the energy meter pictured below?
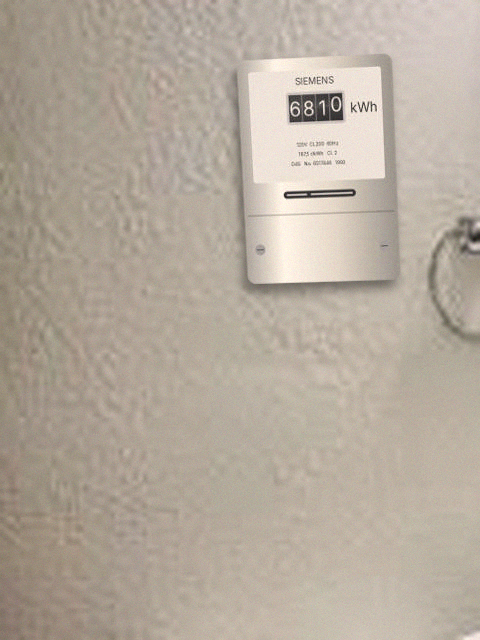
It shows **6810** kWh
